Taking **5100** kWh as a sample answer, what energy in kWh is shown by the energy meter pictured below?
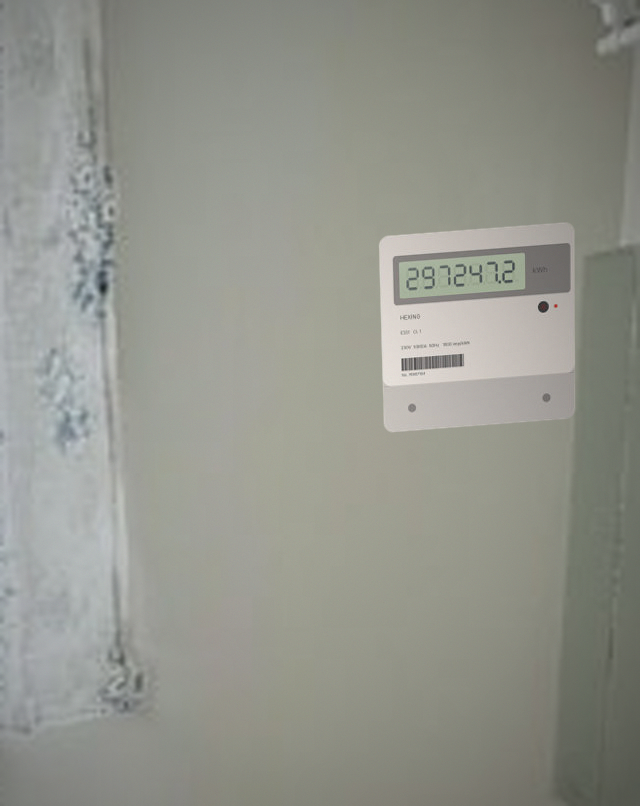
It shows **297247.2** kWh
